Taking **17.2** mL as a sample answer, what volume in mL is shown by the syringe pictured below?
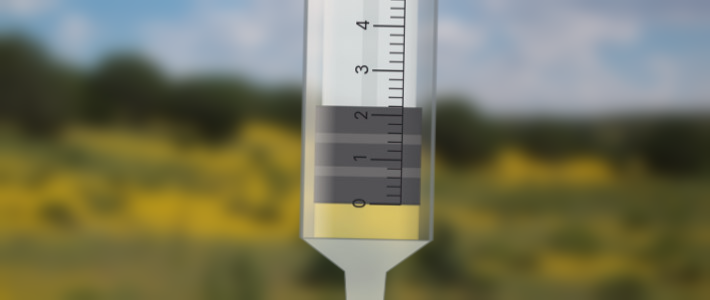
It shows **0** mL
